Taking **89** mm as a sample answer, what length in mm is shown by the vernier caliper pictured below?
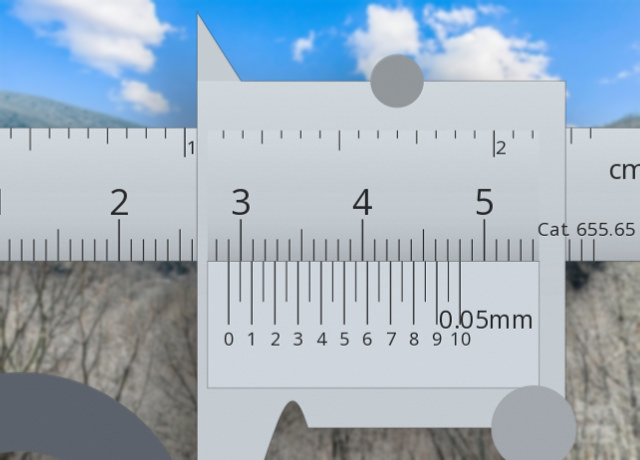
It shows **29.0** mm
